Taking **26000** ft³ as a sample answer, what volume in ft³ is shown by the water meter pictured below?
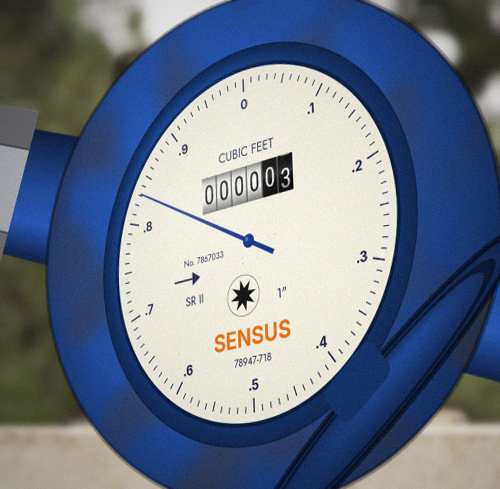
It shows **2.83** ft³
